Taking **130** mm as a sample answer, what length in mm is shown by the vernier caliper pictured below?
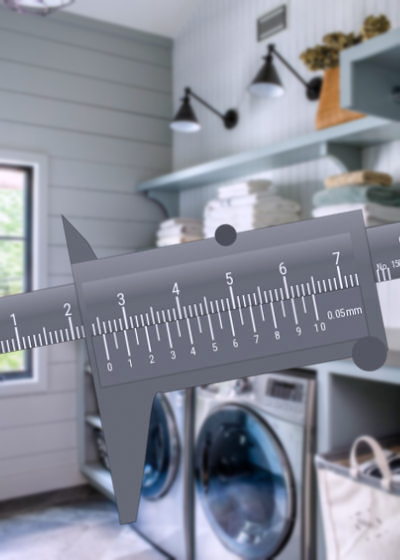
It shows **25.6** mm
